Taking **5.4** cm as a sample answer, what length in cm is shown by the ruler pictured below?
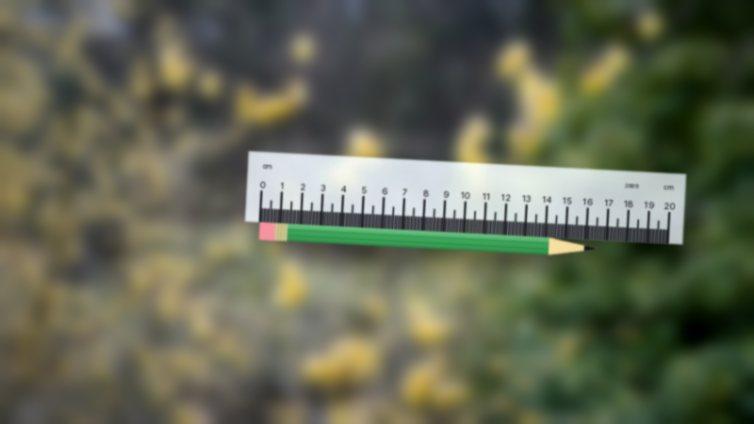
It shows **16.5** cm
